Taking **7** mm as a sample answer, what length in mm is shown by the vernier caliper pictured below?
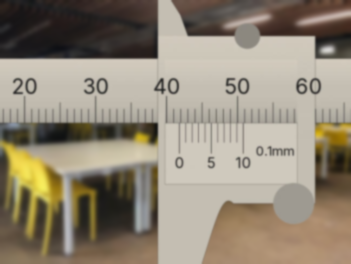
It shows **41.8** mm
